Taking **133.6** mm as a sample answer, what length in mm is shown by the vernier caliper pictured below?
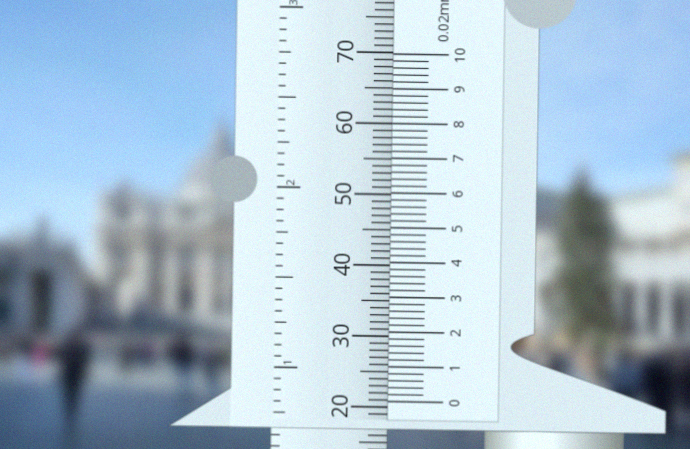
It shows **20.8** mm
